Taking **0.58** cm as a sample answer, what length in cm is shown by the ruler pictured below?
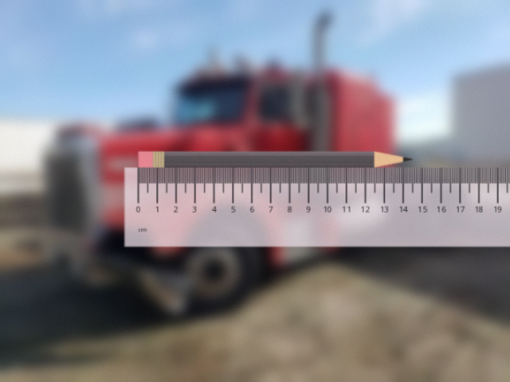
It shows **14.5** cm
